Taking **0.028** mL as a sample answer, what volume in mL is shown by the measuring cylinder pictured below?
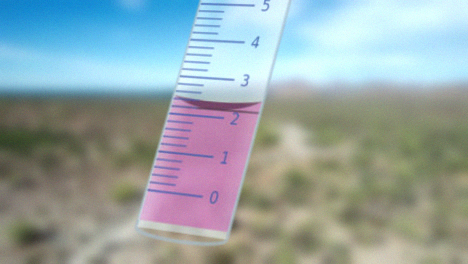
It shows **2.2** mL
